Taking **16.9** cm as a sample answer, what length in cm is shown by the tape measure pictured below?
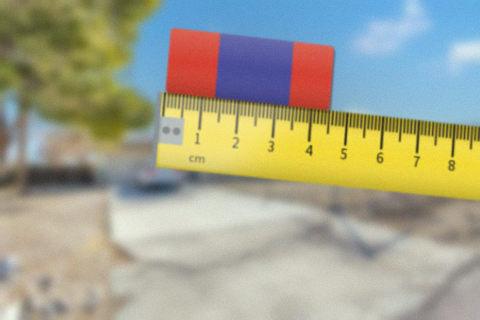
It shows **4.5** cm
